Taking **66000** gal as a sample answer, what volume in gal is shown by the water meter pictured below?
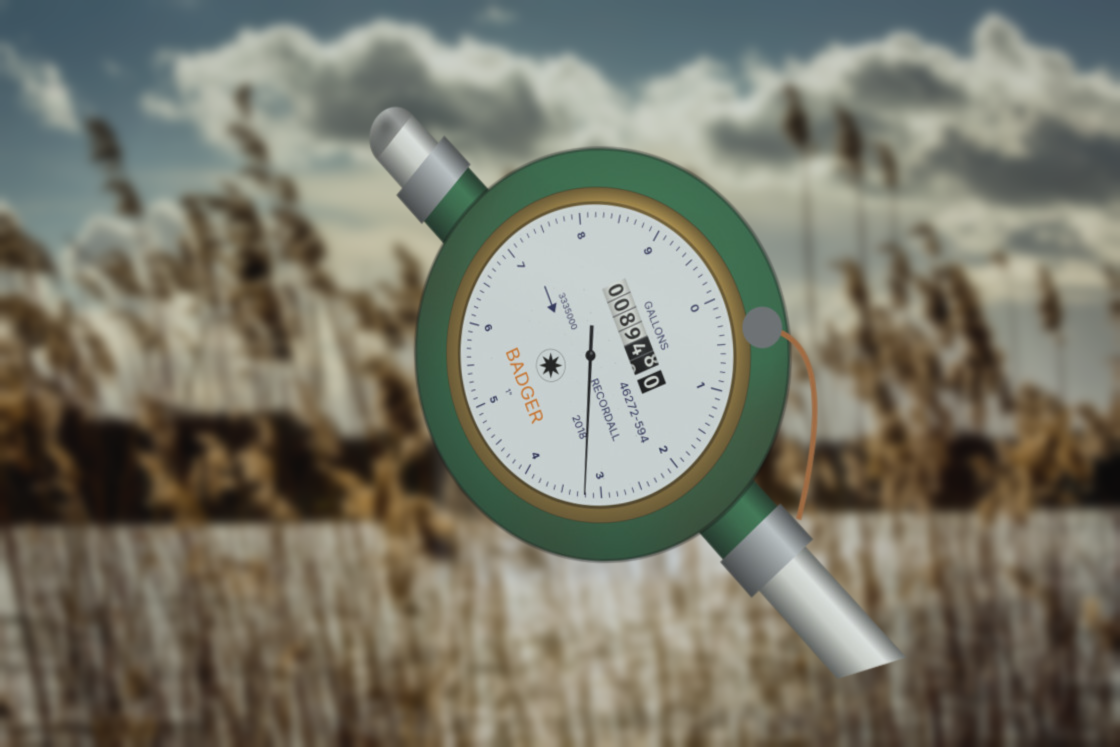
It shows **89483.2** gal
